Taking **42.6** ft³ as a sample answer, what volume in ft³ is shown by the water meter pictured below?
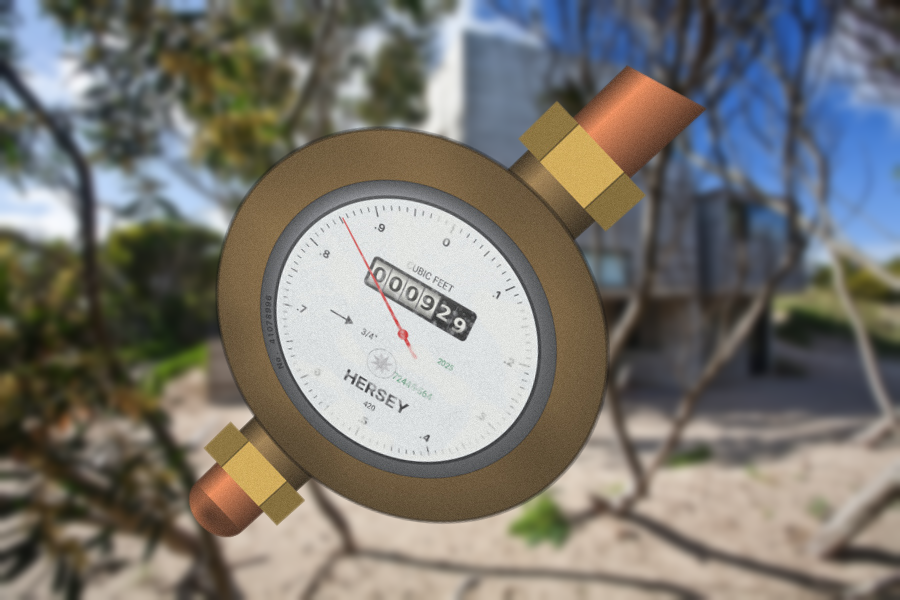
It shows **928.85** ft³
